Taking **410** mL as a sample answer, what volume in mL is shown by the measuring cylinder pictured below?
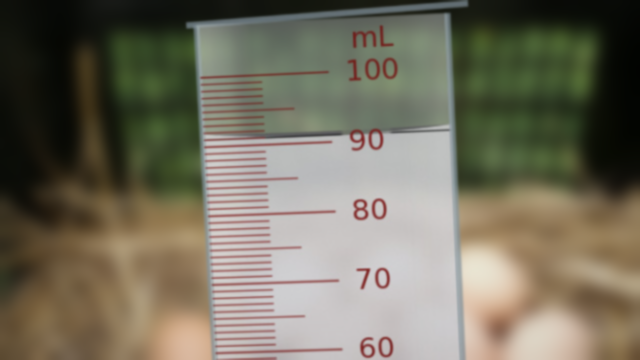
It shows **91** mL
